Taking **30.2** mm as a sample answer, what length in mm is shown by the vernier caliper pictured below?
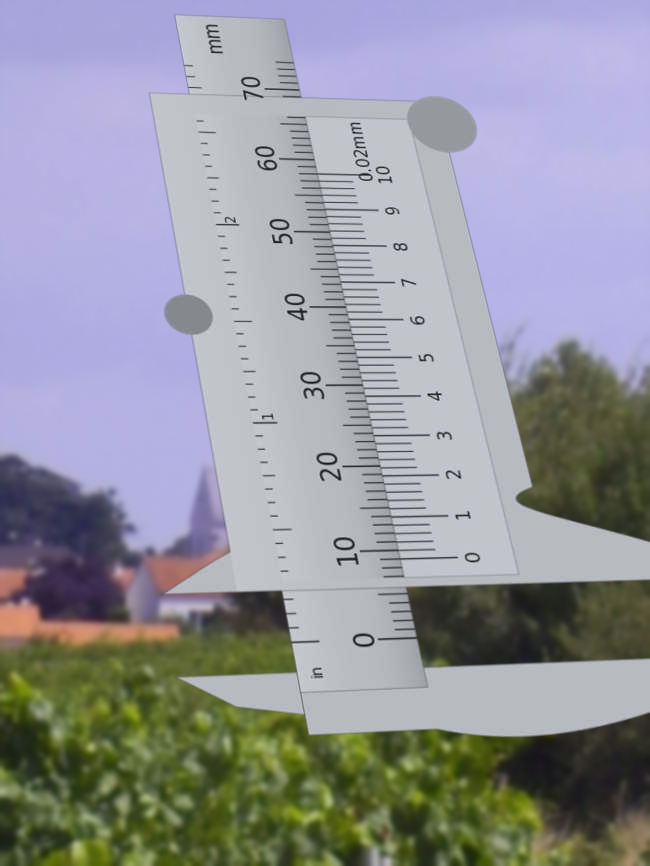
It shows **9.0** mm
